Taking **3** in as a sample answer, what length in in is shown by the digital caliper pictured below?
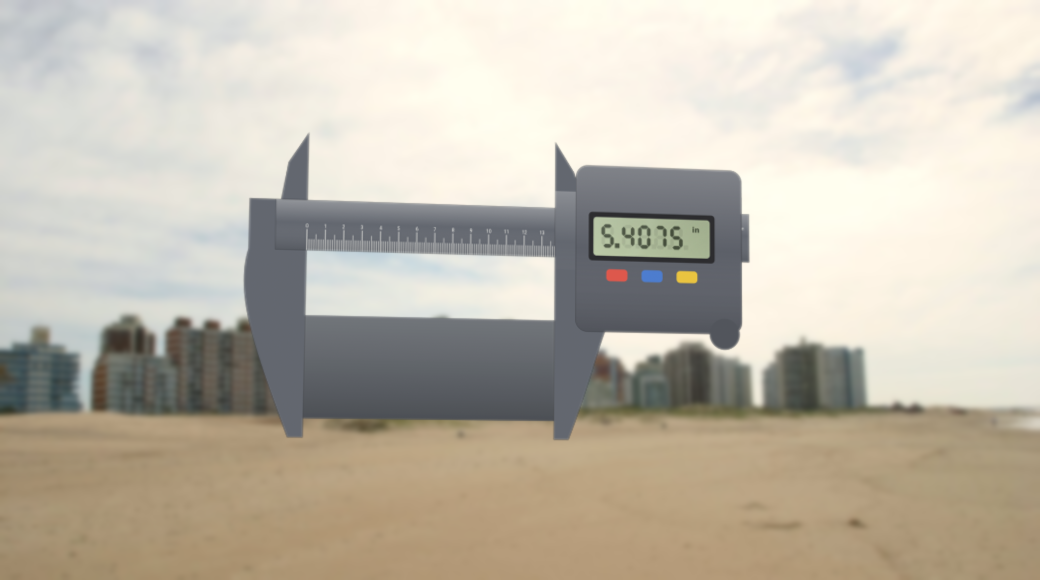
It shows **5.4075** in
